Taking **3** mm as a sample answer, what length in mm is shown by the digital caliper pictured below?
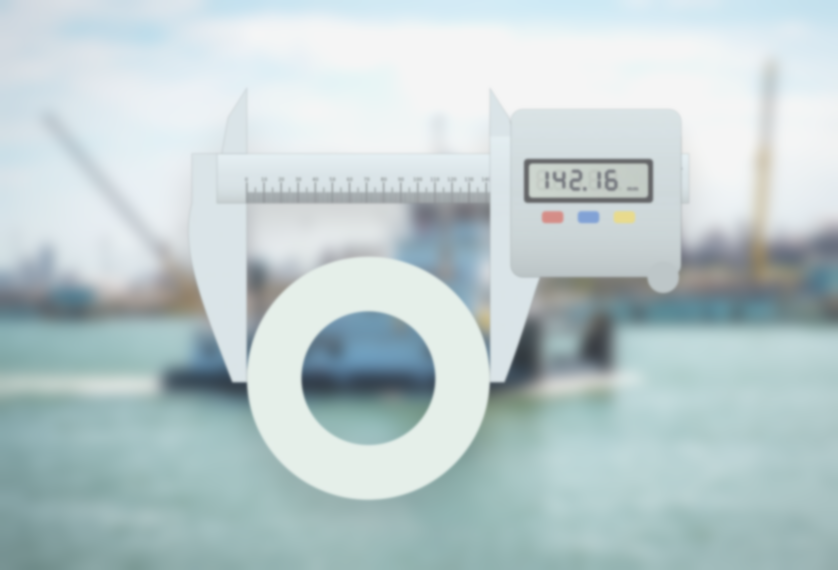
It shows **142.16** mm
